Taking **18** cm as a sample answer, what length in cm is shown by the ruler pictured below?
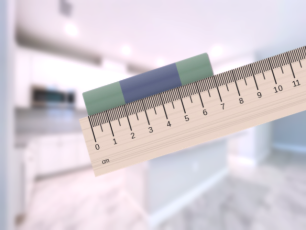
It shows **7** cm
